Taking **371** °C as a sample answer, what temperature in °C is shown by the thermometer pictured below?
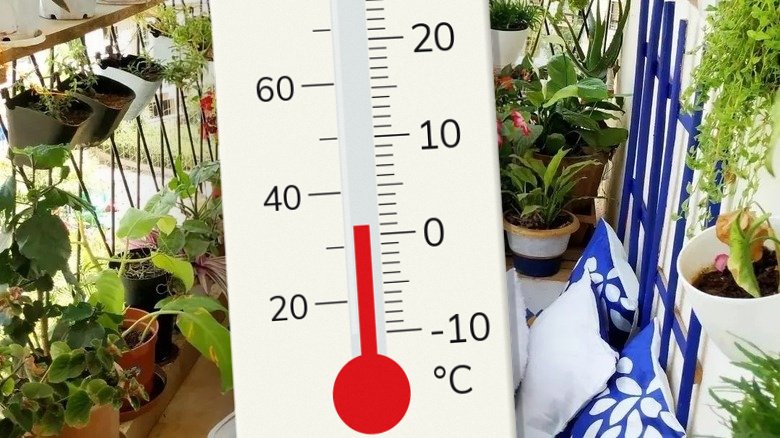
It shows **1** °C
